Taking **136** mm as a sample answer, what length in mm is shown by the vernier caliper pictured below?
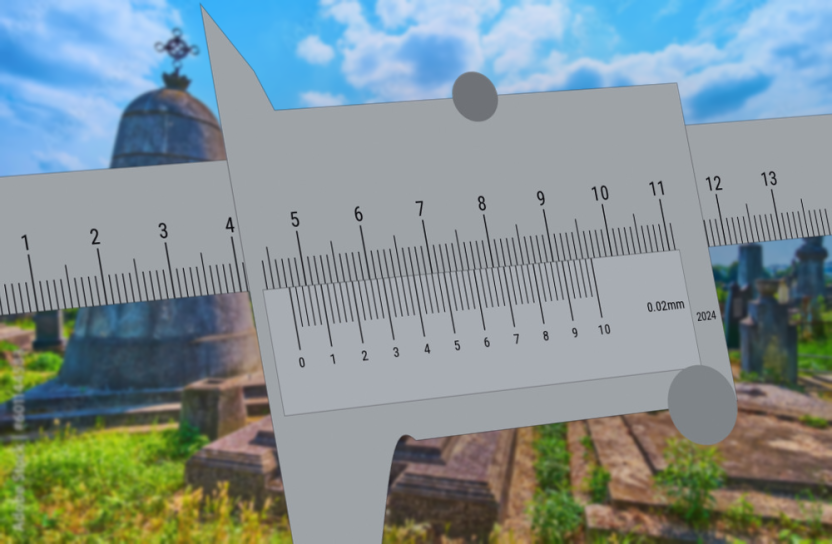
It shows **47.4** mm
